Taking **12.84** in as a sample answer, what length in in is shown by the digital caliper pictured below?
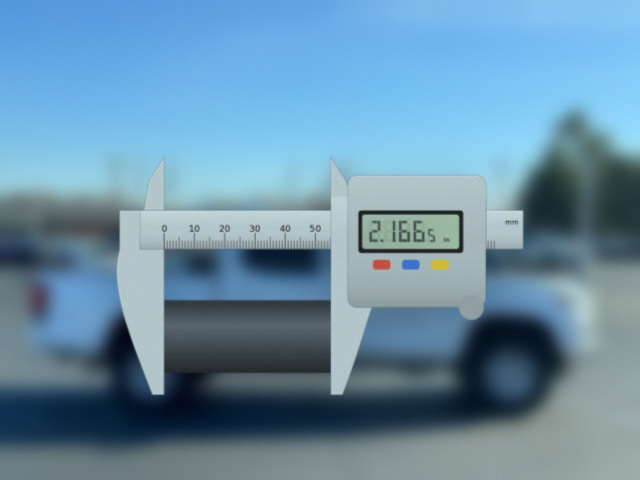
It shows **2.1665** in
